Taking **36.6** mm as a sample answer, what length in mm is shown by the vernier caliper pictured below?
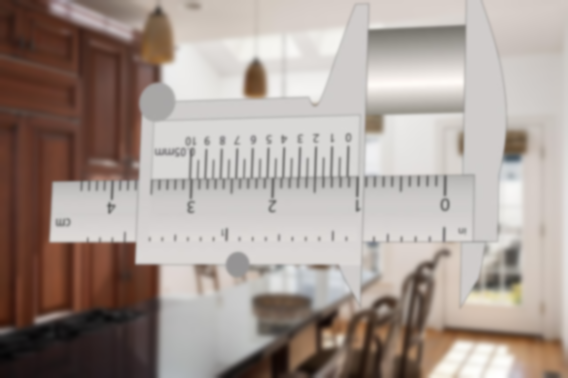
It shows **11.2** mm
